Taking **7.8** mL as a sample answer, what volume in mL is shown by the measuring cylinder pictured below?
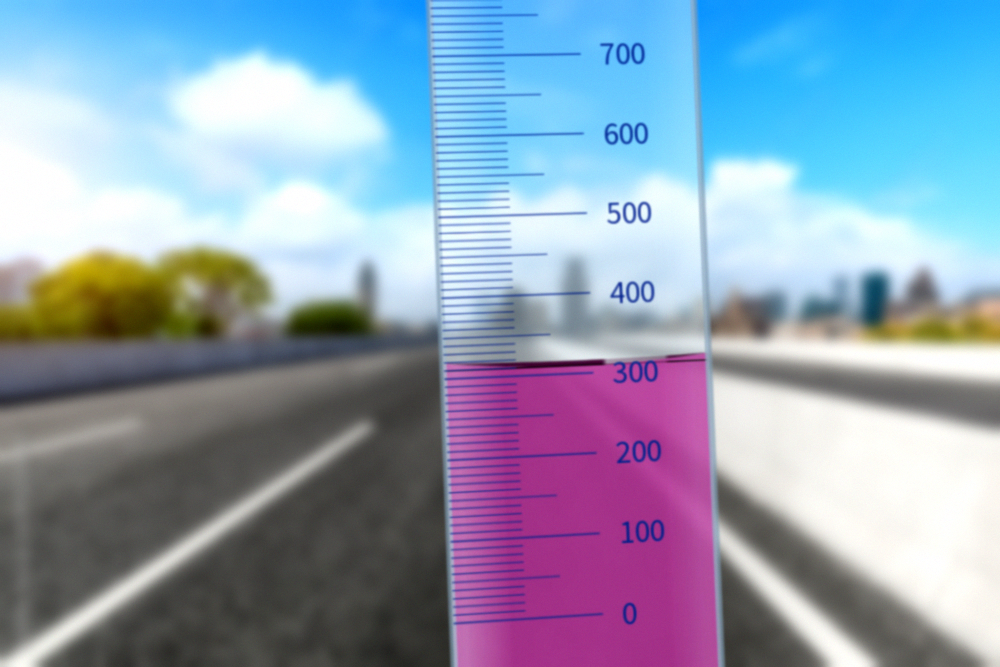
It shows **310** mL
